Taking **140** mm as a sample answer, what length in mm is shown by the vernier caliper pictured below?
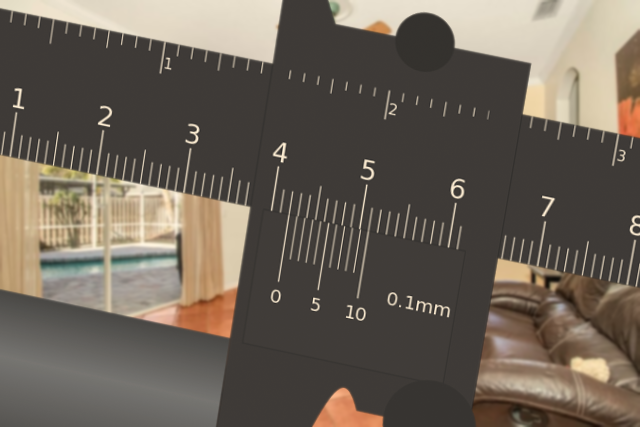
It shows **42.0** mm
